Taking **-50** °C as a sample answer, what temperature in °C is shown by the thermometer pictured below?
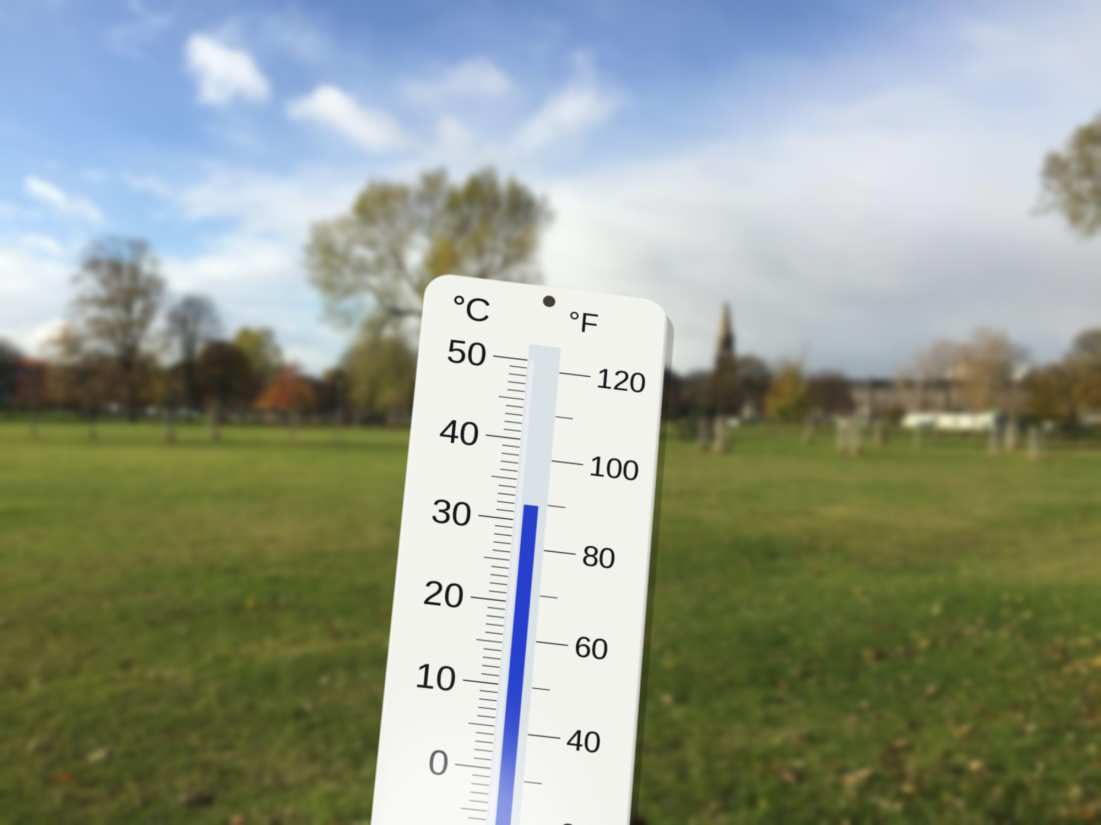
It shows **32** °C
